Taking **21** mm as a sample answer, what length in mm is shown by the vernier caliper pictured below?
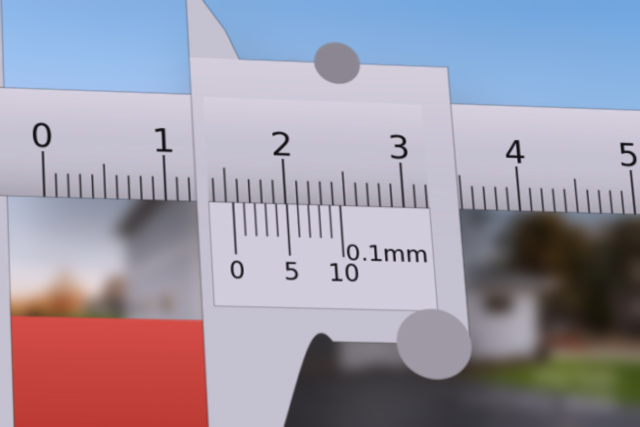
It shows **15.6** mm
